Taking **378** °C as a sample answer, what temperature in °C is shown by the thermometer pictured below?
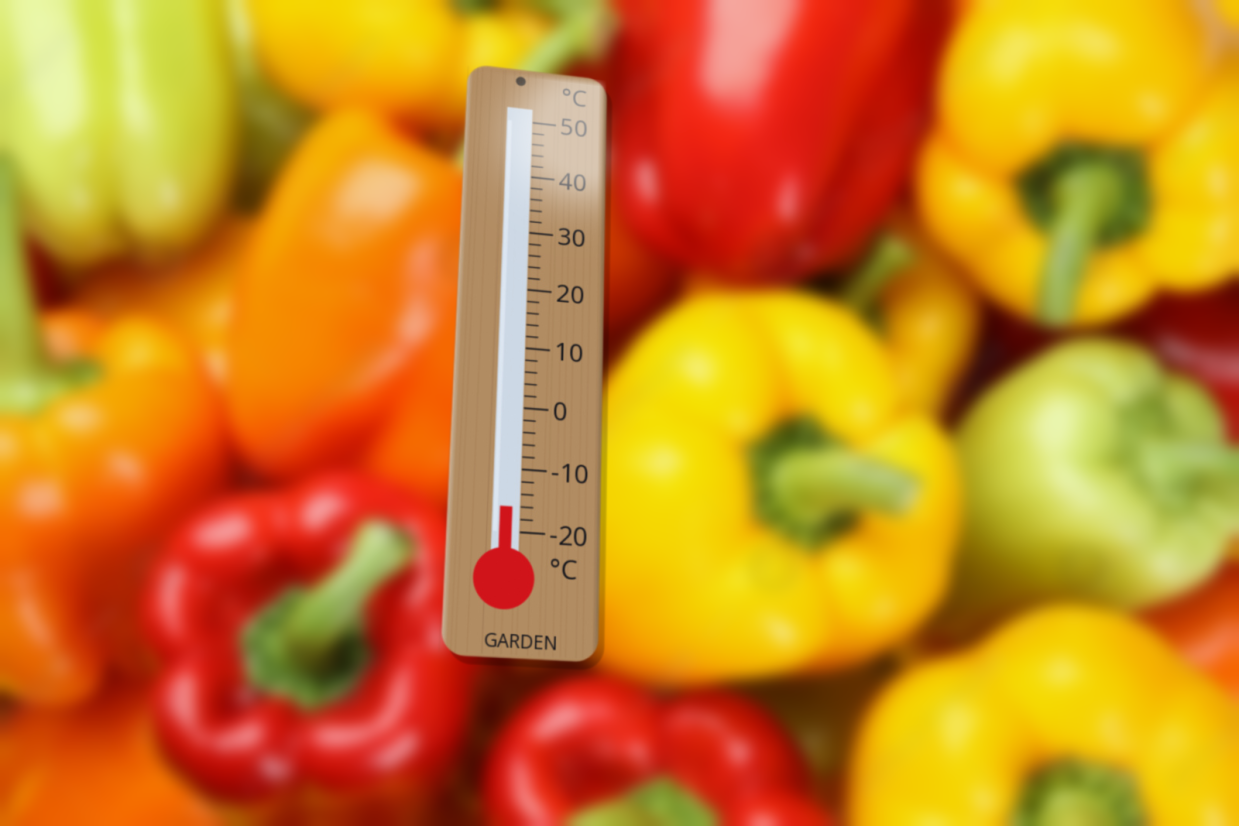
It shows **-16** °C
